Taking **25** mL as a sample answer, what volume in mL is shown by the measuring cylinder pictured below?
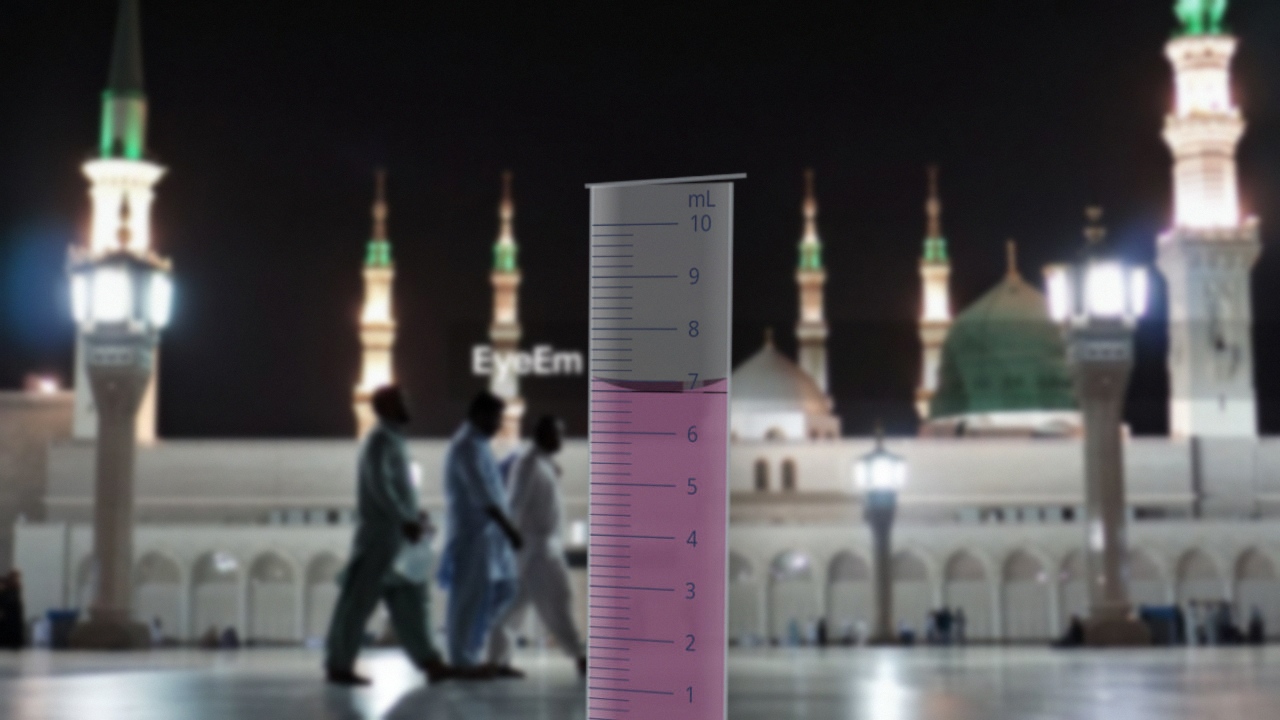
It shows **6.8** mL
